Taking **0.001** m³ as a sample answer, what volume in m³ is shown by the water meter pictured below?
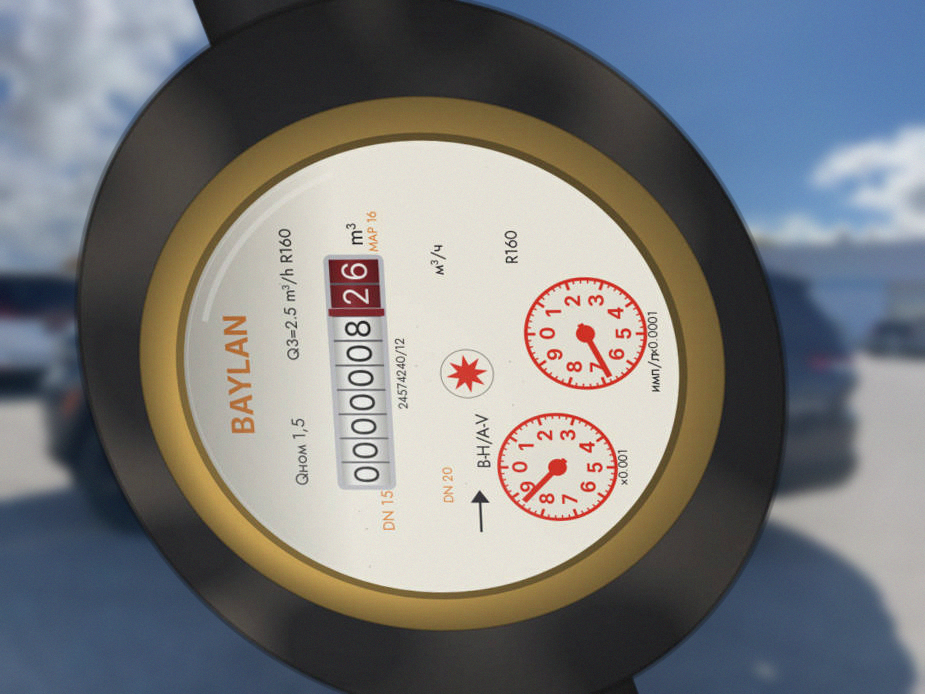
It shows **8.2686** m³
